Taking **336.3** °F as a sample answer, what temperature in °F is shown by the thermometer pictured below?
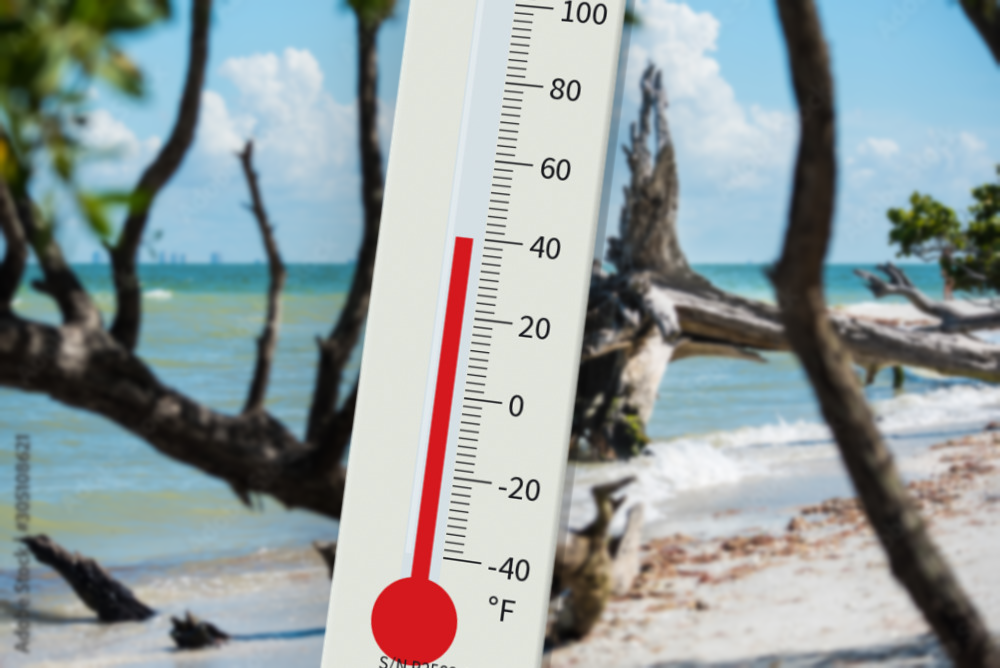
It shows **40** °F
